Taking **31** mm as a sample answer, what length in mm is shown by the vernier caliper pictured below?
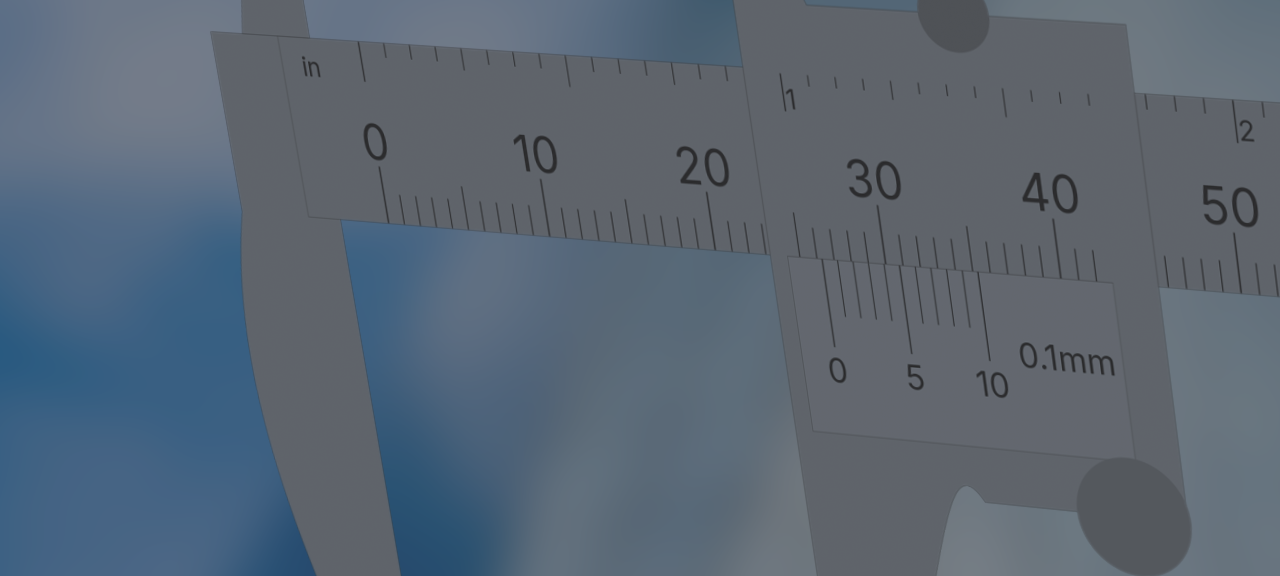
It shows **26.3** mm
